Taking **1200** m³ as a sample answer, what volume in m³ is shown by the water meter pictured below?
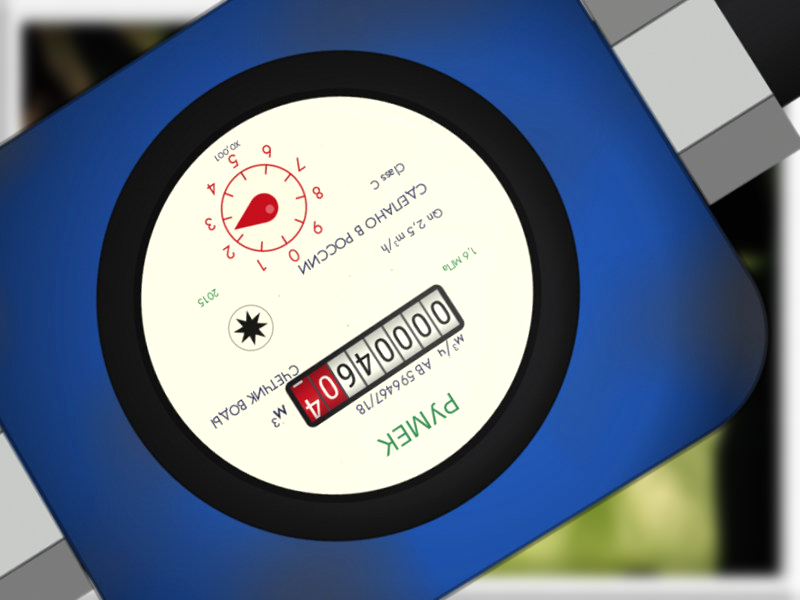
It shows **46.042** m³
